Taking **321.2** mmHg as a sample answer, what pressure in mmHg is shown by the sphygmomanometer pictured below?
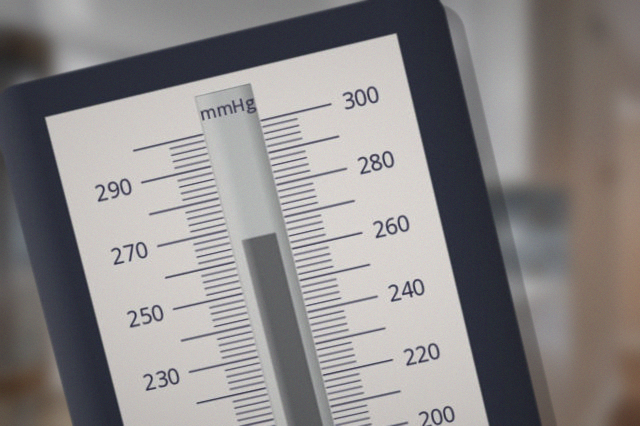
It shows **266** mmHg
